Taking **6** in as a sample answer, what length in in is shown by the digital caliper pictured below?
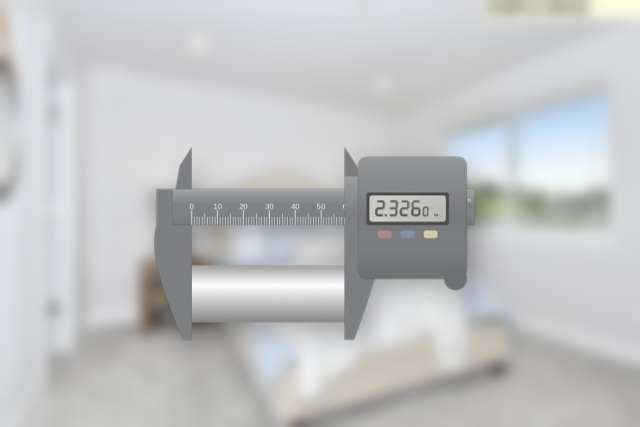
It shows **2.3260** in
